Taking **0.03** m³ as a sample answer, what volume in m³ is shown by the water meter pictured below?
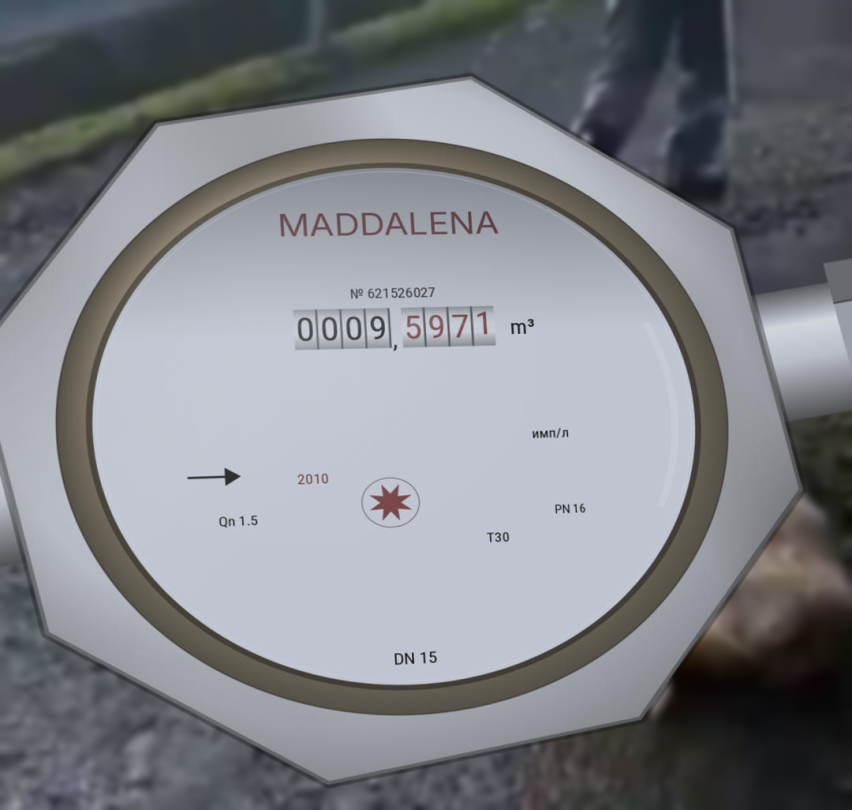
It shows **9.5971** m³
